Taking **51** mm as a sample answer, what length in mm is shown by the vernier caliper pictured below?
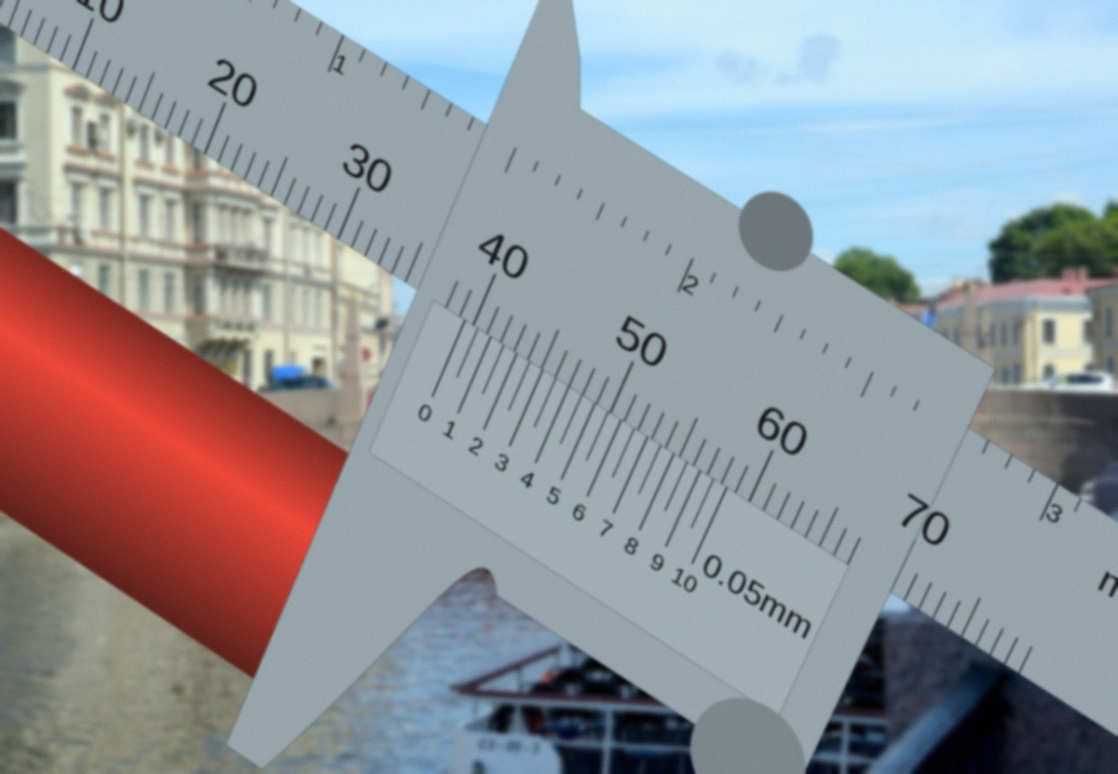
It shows **39.4** mm
